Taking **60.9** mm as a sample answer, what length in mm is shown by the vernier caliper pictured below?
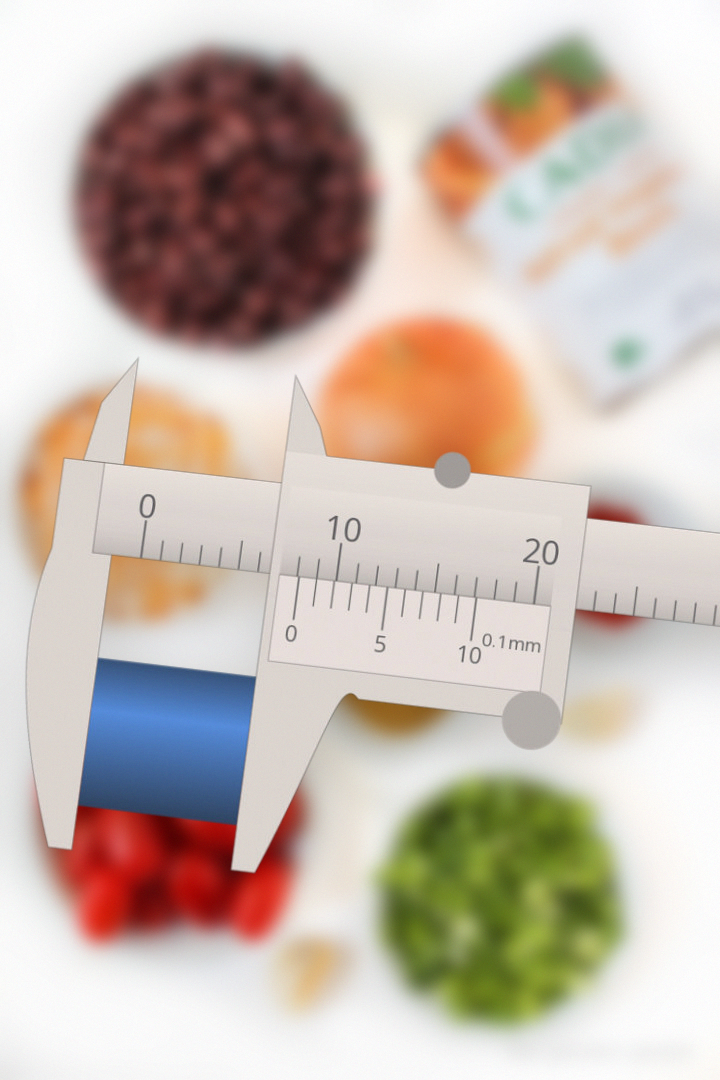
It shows **8.1** mm
